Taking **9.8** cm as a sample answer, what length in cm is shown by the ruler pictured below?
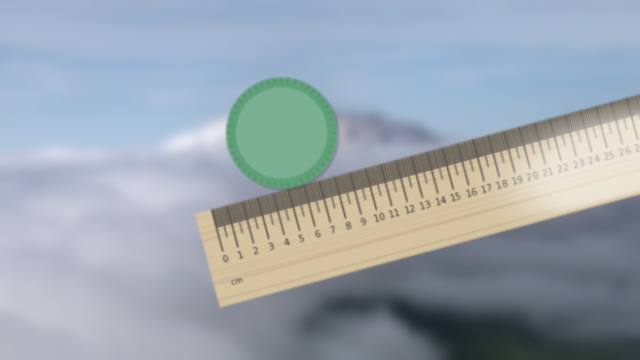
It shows **7** cm
